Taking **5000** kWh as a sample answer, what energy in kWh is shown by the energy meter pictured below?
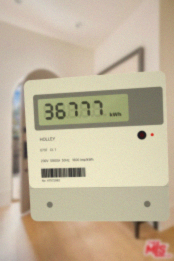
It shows **36777** kWh
